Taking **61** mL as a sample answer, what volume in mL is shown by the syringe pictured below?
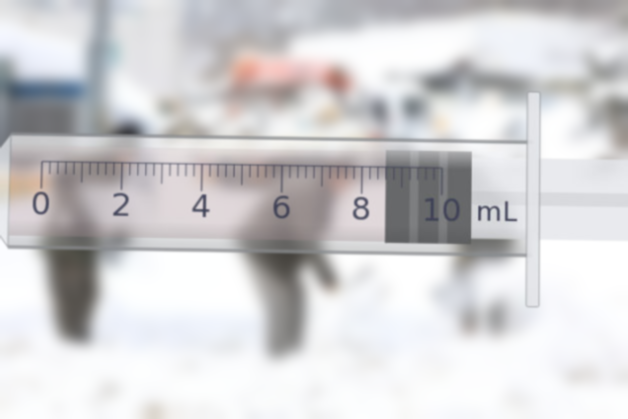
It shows **8.6** mL
